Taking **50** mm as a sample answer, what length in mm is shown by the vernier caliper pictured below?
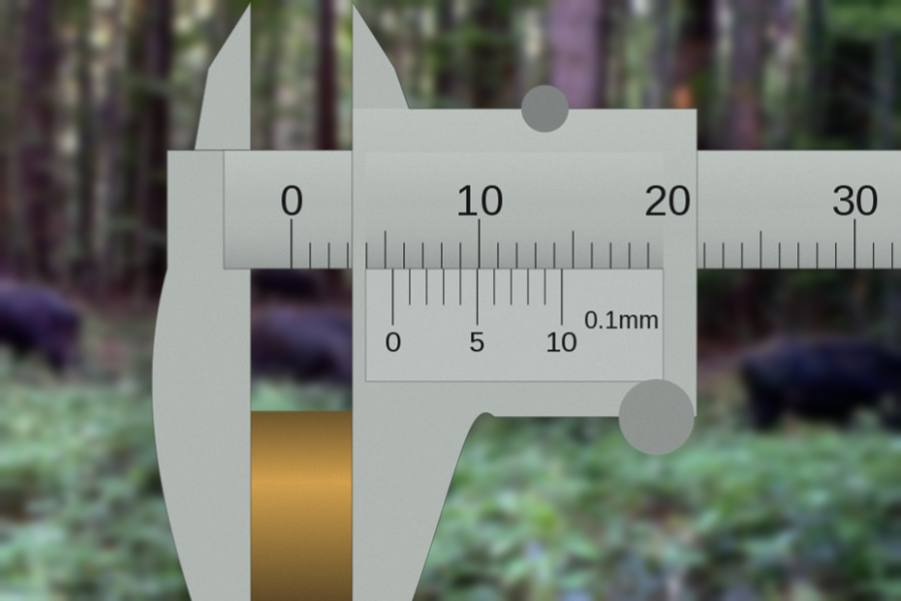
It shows **5.4** mm
